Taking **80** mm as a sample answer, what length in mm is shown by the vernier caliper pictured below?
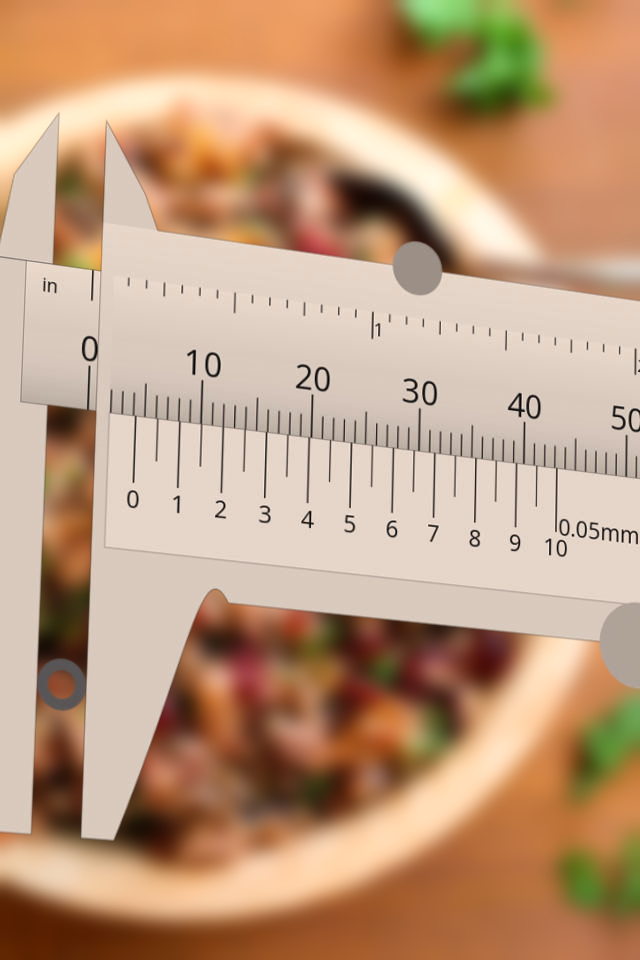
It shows **4.2** mm
